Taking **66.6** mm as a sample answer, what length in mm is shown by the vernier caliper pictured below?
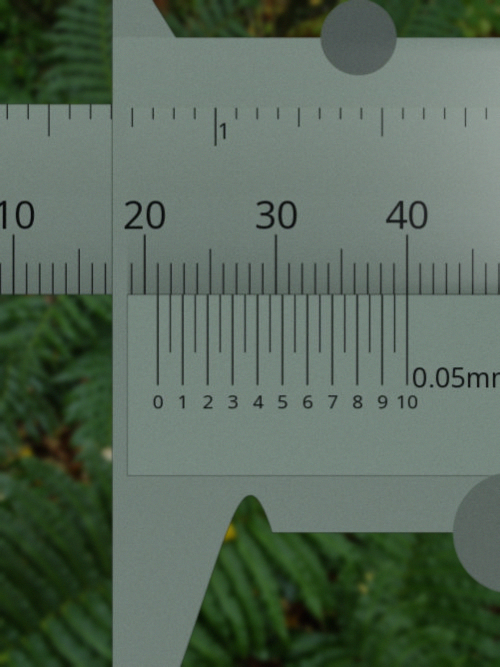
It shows **21.0** mm
